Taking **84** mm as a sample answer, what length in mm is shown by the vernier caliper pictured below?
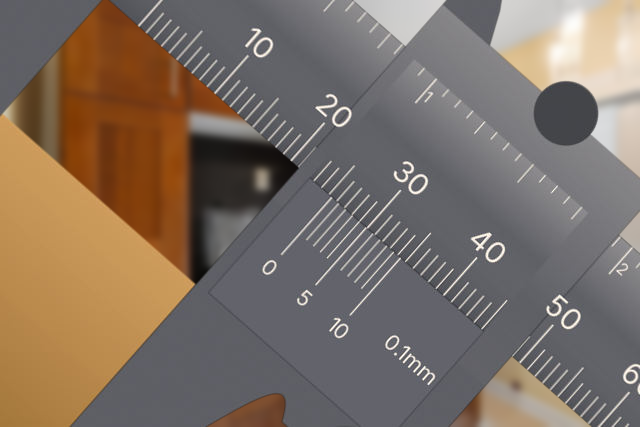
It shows **25.4** mm
